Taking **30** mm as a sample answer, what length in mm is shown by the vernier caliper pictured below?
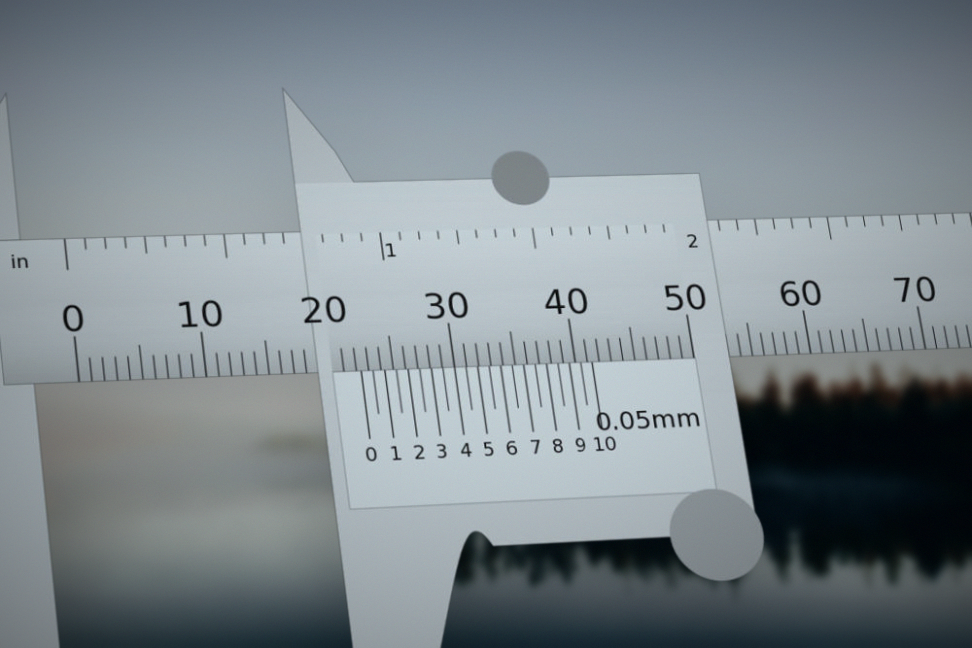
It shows **22.4** mm
